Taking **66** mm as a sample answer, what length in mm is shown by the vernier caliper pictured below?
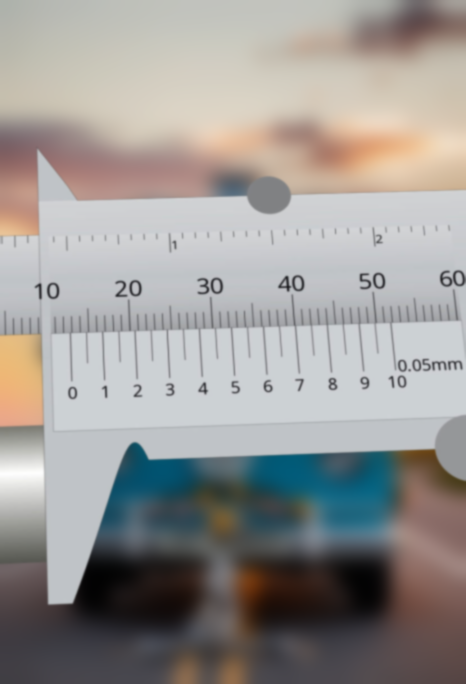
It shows **12.8** mm
